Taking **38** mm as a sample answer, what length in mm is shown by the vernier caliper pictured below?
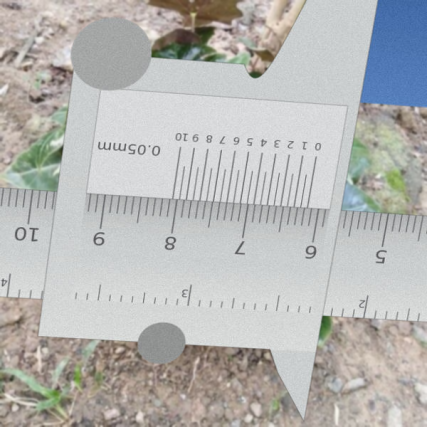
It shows **61.6** mm
